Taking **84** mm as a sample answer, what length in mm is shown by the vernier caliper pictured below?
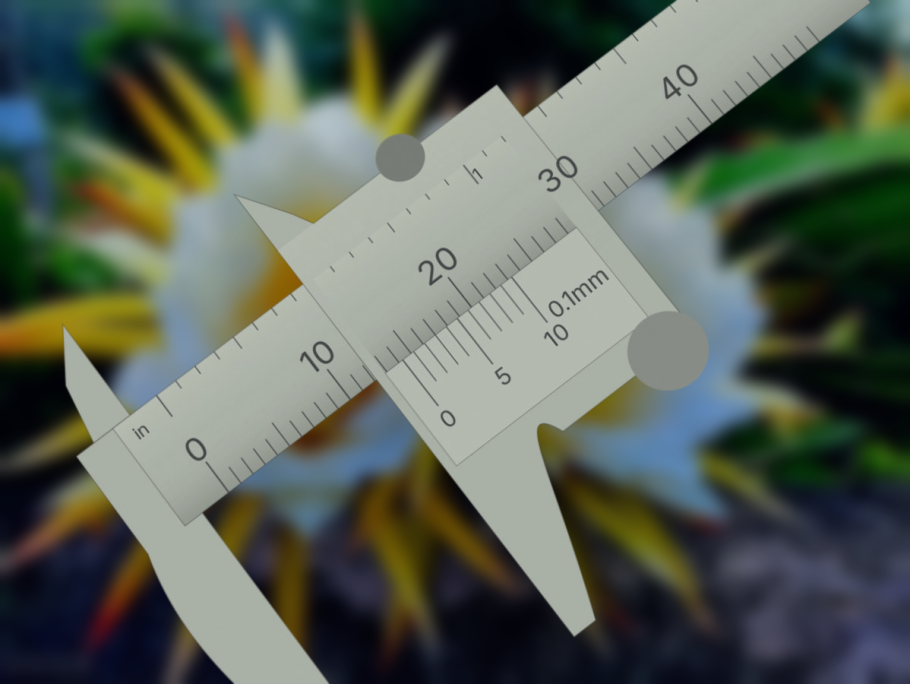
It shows **14.3** mm
